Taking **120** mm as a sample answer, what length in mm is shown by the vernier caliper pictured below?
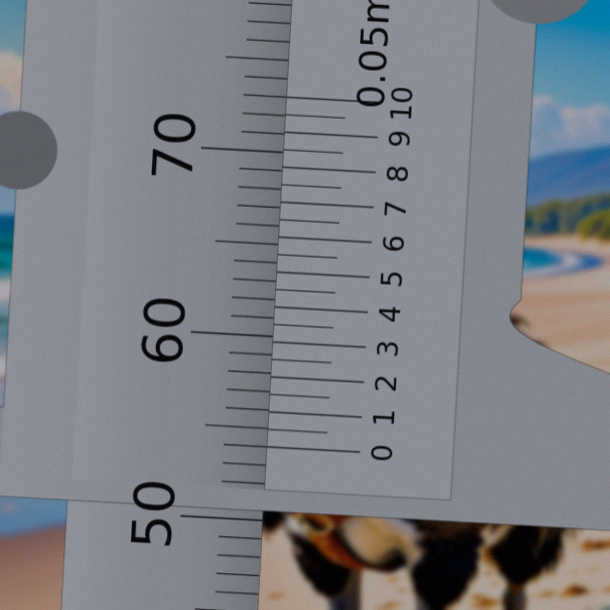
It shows **54.0** mm
